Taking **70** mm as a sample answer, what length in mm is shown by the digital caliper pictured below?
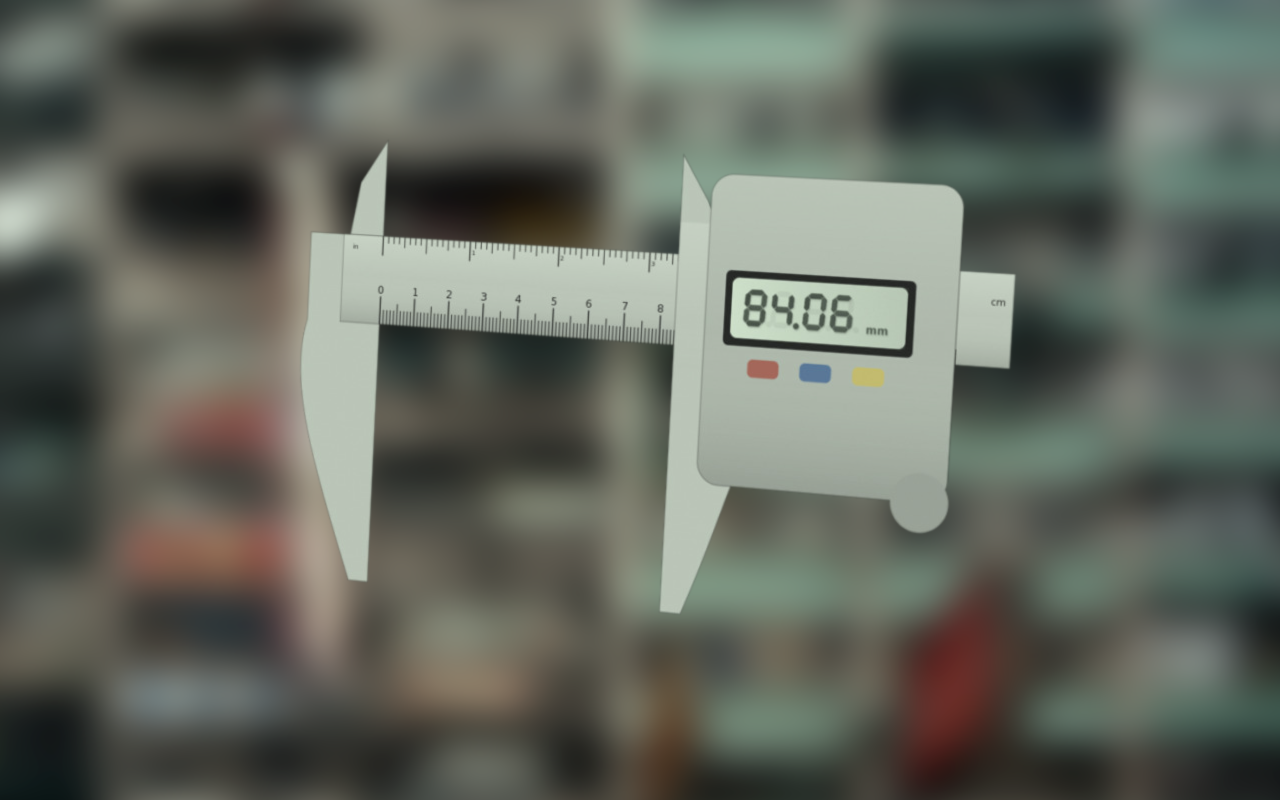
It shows **84.06** mm
